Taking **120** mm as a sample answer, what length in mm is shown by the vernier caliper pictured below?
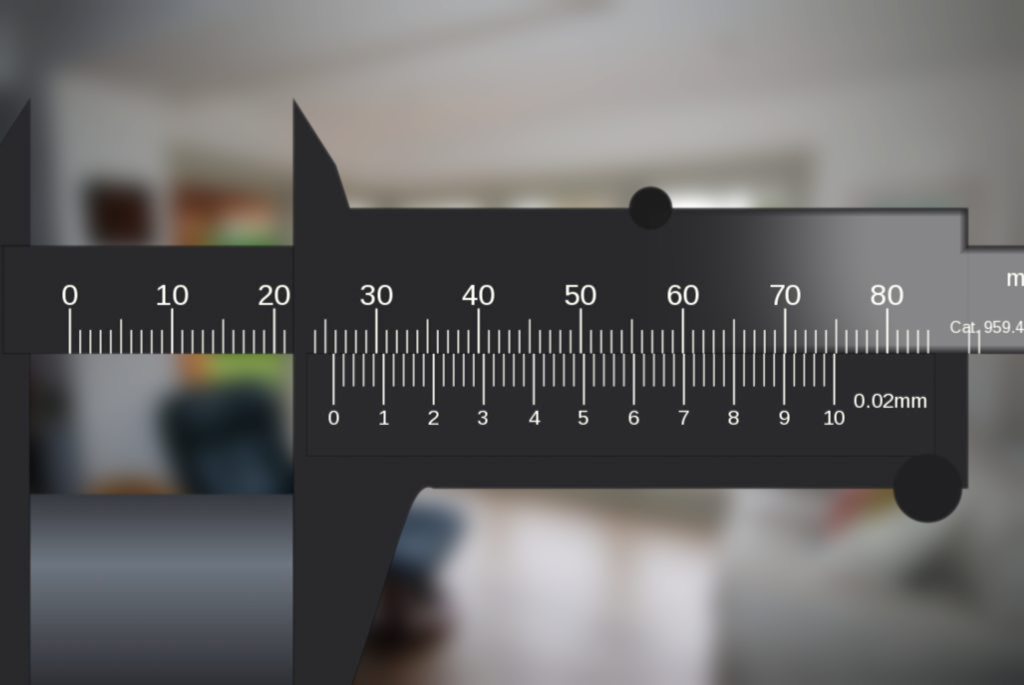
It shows **25.8** mm
